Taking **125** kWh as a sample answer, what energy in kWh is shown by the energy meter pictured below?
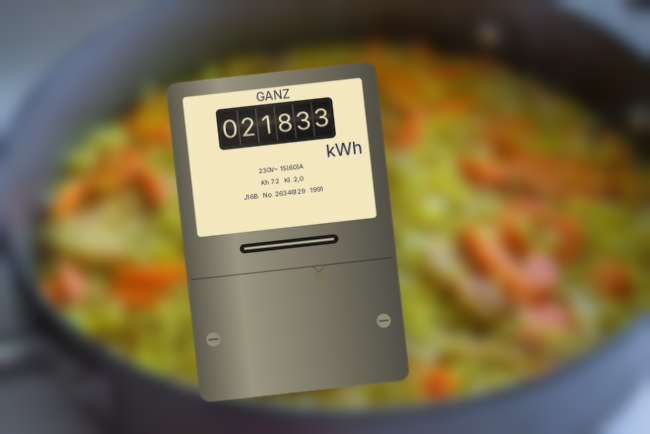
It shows **21833** kWh
